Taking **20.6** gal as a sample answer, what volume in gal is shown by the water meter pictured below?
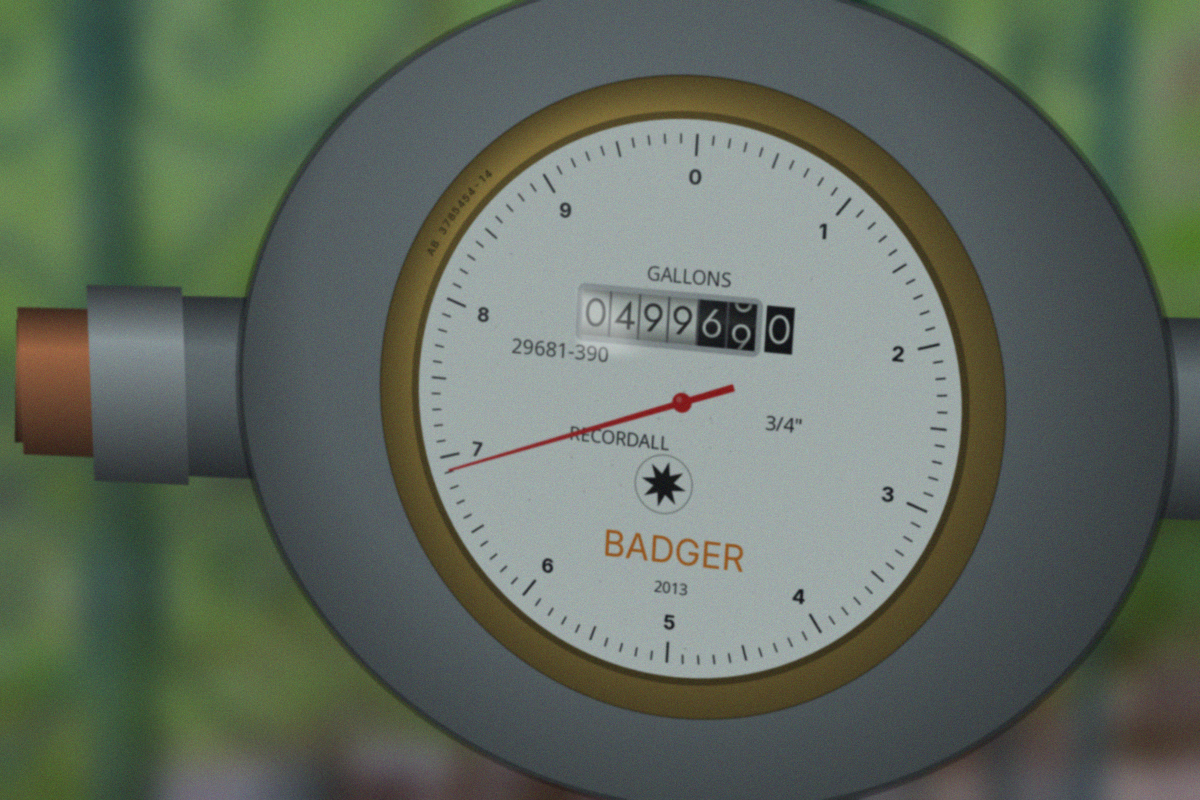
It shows **499686.9** gal
